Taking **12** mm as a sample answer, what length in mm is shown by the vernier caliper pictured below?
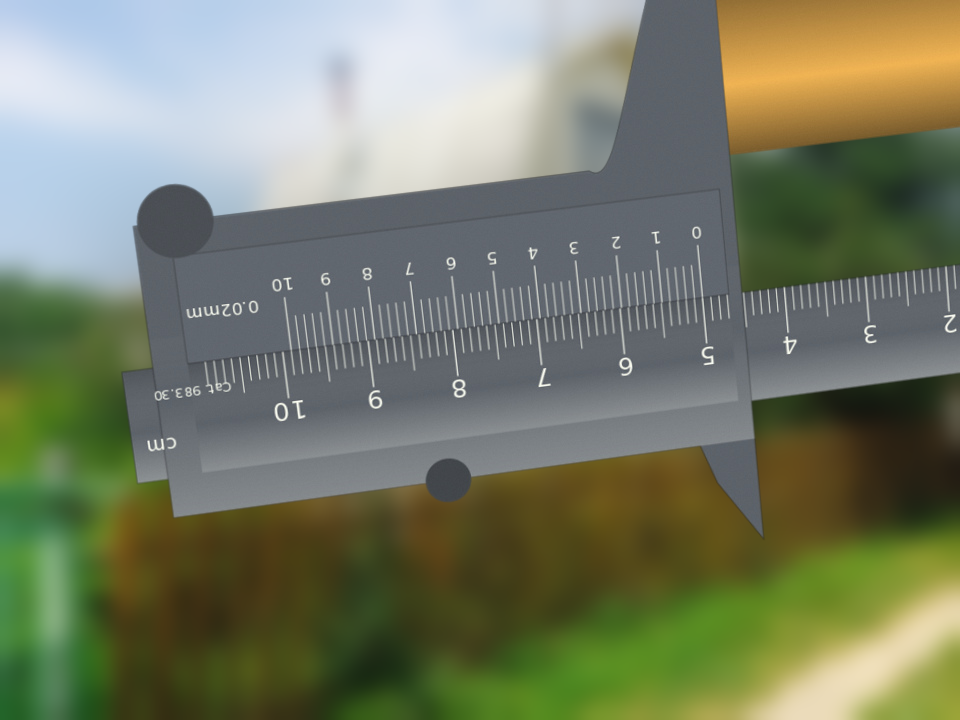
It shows **50.0** mm
